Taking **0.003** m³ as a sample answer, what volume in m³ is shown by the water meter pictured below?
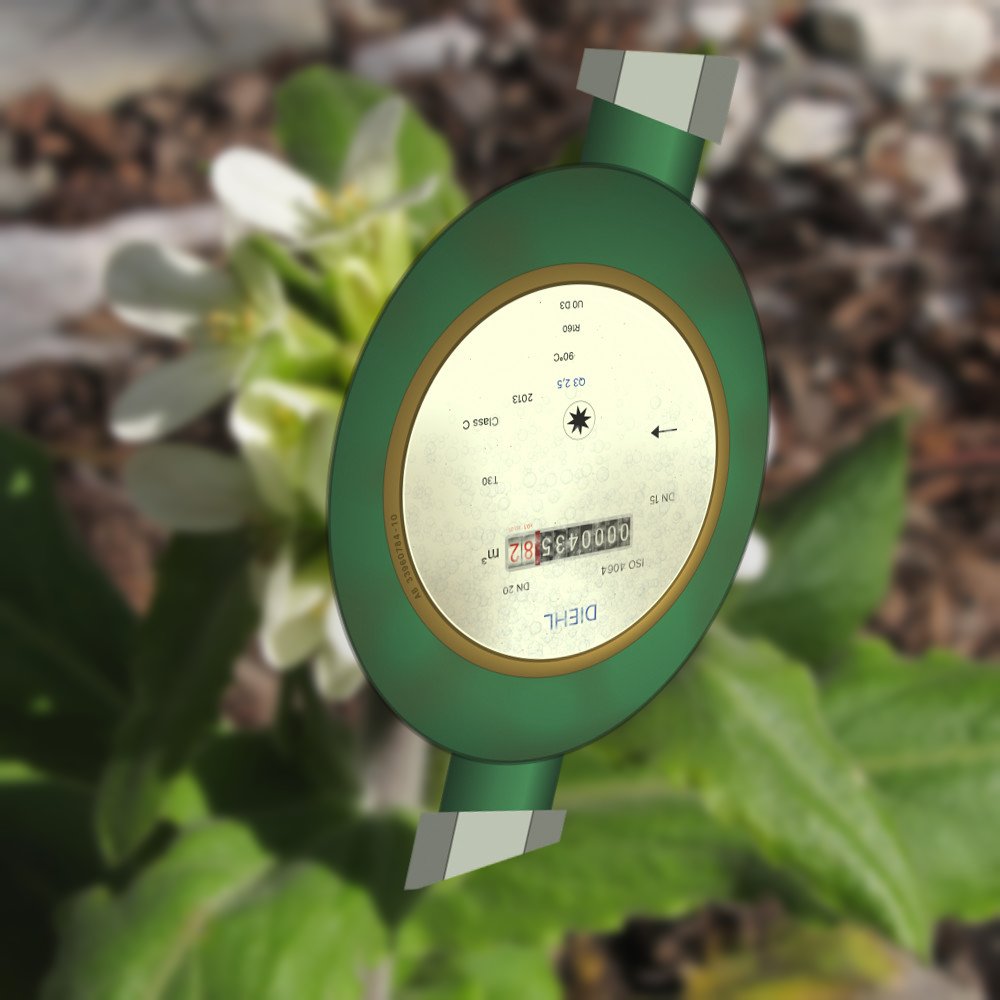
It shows **435.82** m³
